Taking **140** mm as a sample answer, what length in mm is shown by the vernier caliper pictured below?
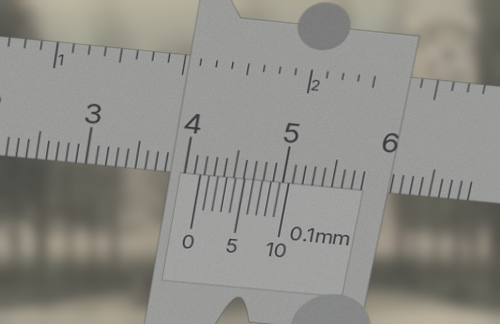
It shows **41.6** mm
